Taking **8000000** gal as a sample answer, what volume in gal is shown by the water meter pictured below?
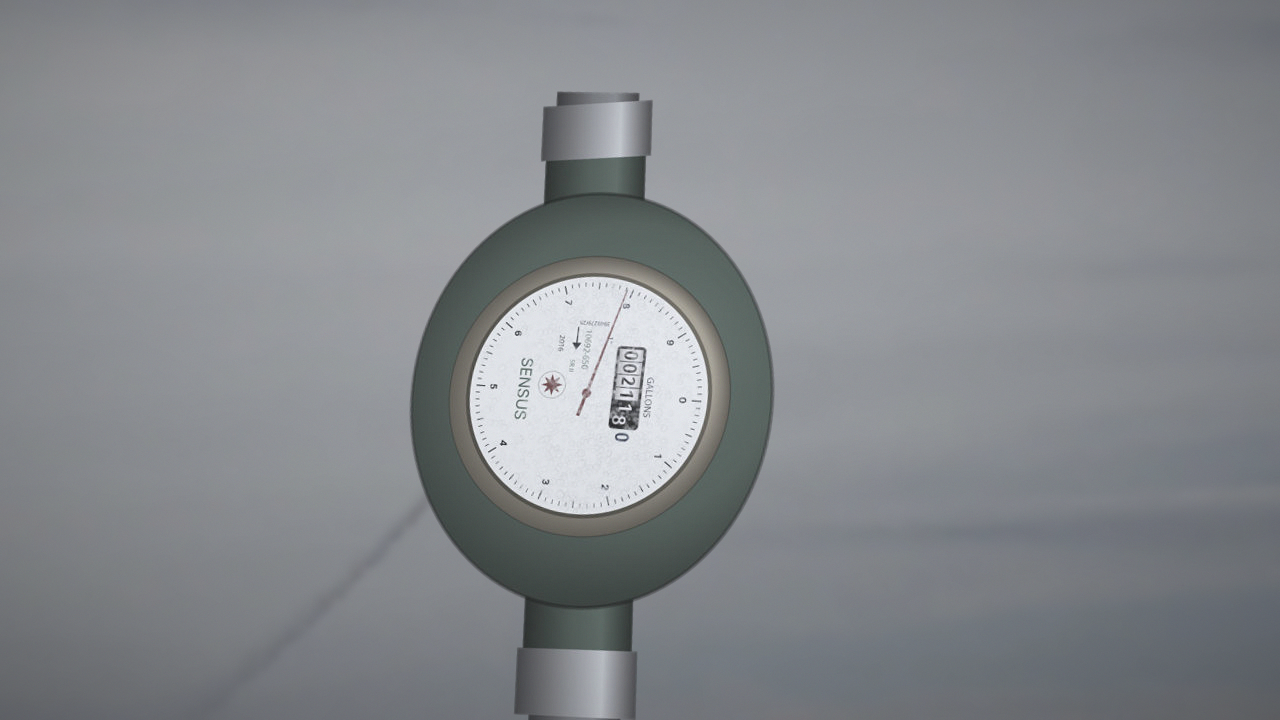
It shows **21177.9** gal
